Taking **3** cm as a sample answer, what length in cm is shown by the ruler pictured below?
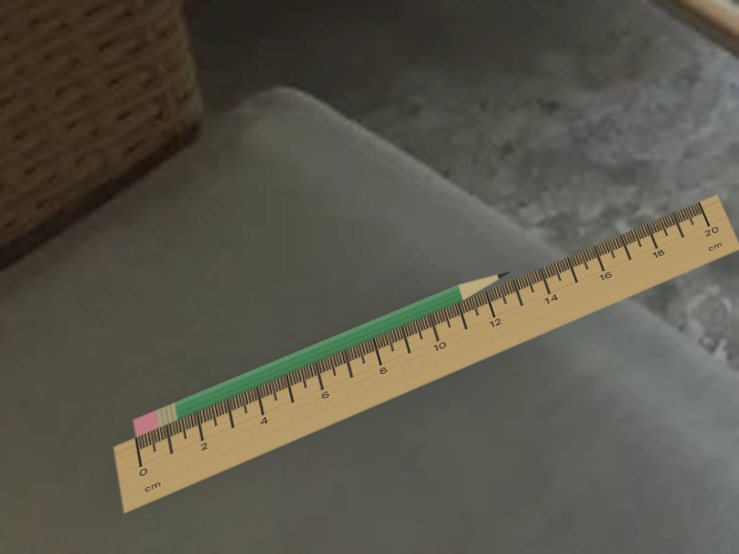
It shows **13** cm
